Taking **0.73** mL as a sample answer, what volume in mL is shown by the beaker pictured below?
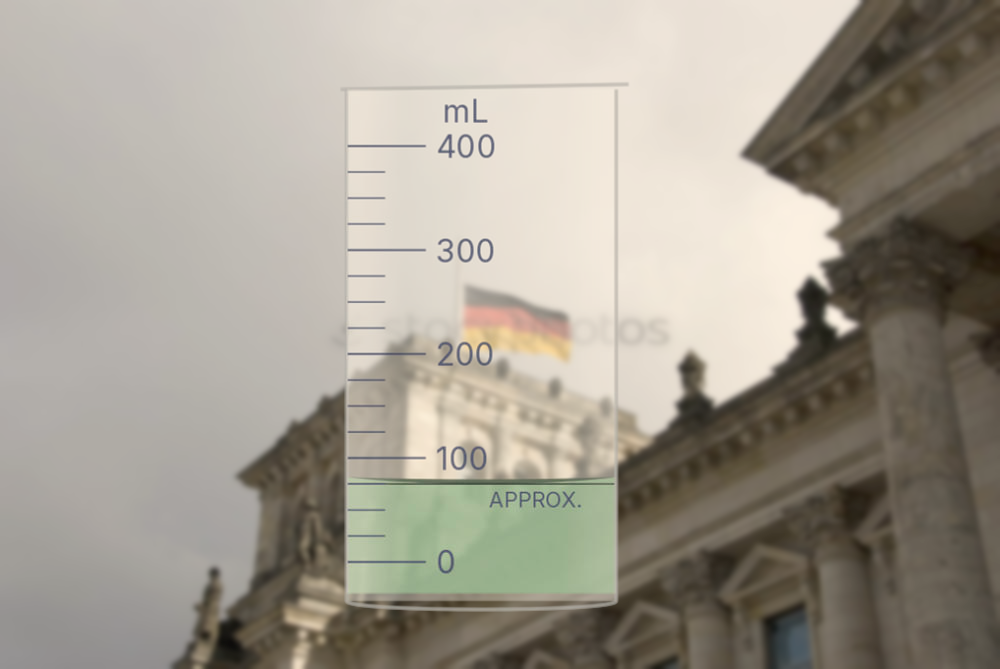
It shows **75** mL
